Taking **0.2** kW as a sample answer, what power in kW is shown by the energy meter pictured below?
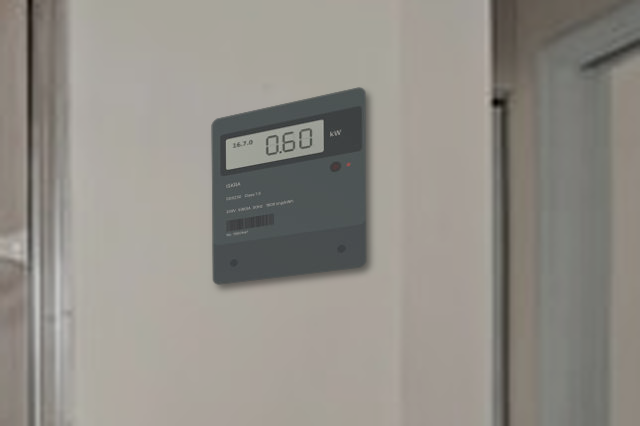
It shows **0.60** kW
